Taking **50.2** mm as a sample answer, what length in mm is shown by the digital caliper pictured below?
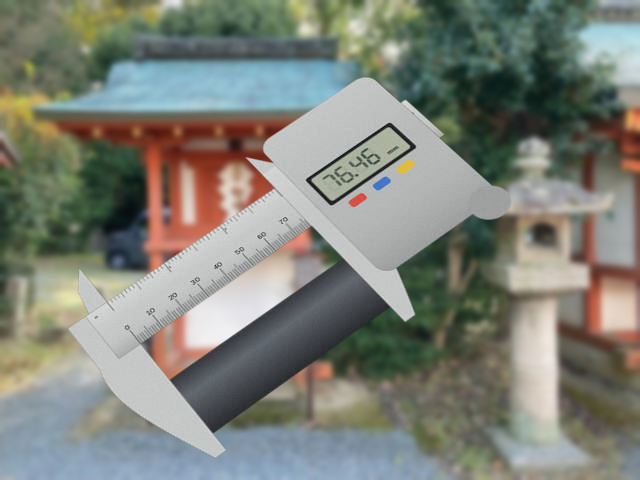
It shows **76.46** mm
